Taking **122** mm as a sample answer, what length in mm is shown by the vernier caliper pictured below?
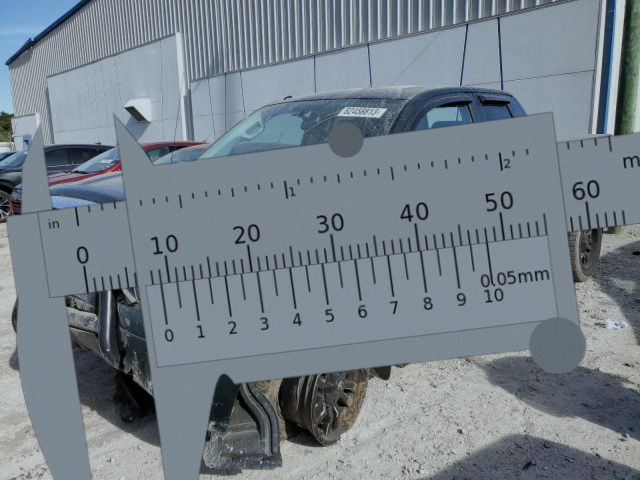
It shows **9.0** mm
